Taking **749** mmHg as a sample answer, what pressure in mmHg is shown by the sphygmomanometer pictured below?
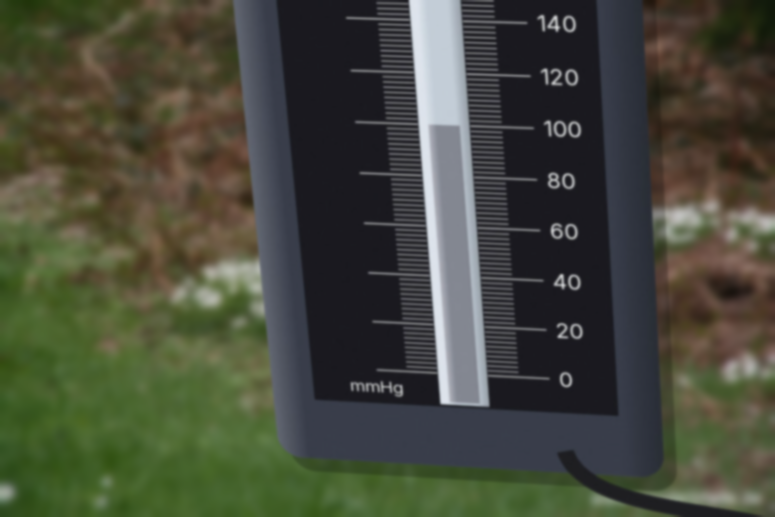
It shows **100** mmHg
